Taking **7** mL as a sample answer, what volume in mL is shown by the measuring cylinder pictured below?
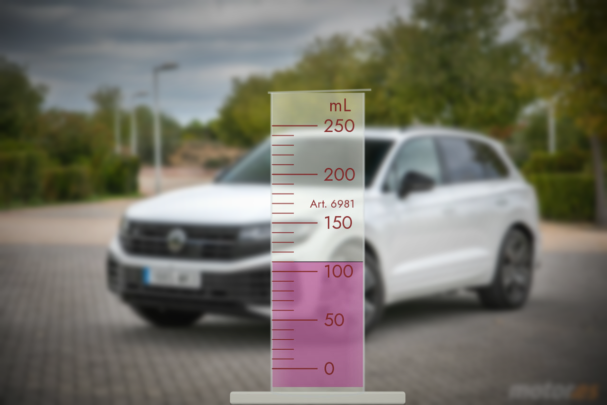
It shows **110** mL
